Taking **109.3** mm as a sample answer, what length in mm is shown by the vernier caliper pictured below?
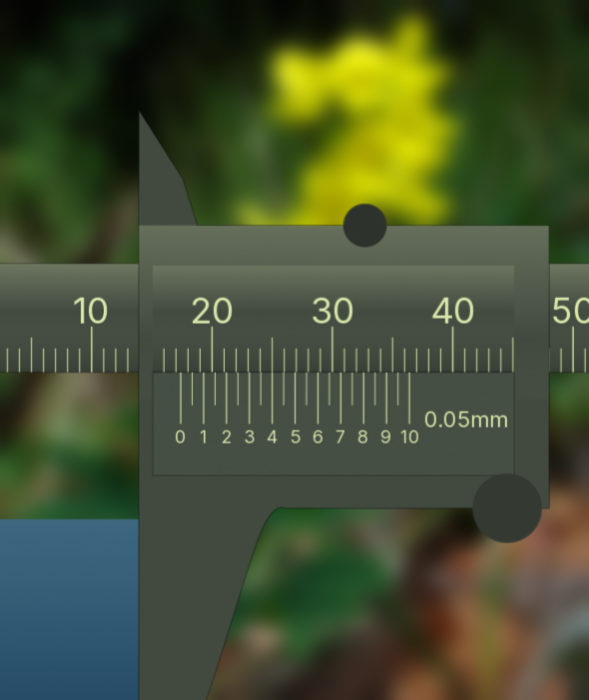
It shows **17.4** mm
